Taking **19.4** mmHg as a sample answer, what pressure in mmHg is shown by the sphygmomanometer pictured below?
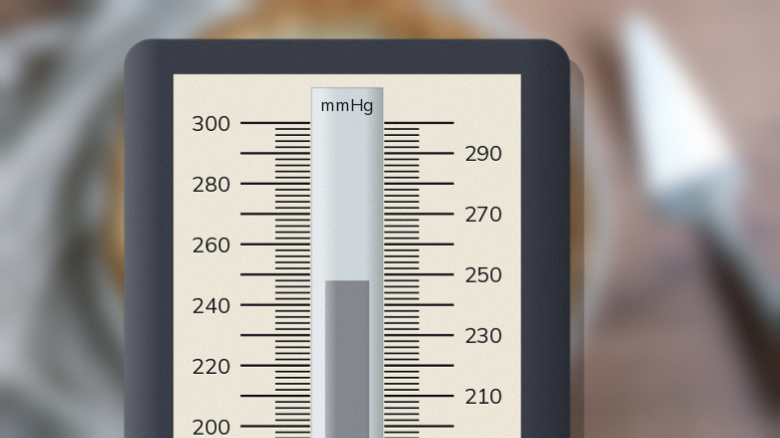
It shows **248** mmHg
